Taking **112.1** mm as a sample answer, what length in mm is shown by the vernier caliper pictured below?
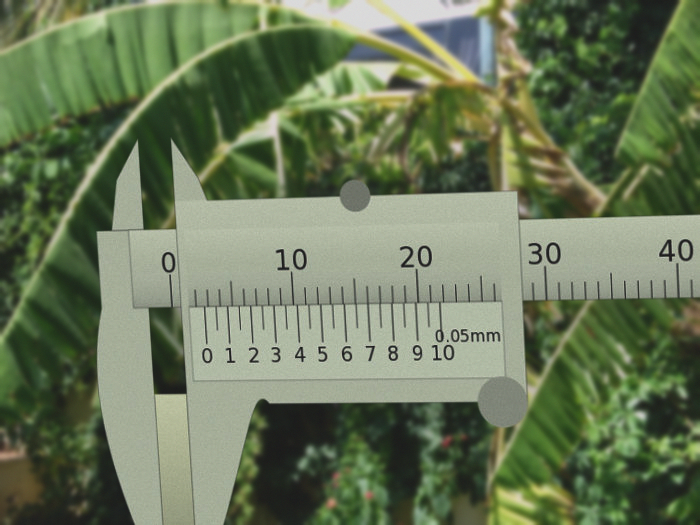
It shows **2.7** mm
